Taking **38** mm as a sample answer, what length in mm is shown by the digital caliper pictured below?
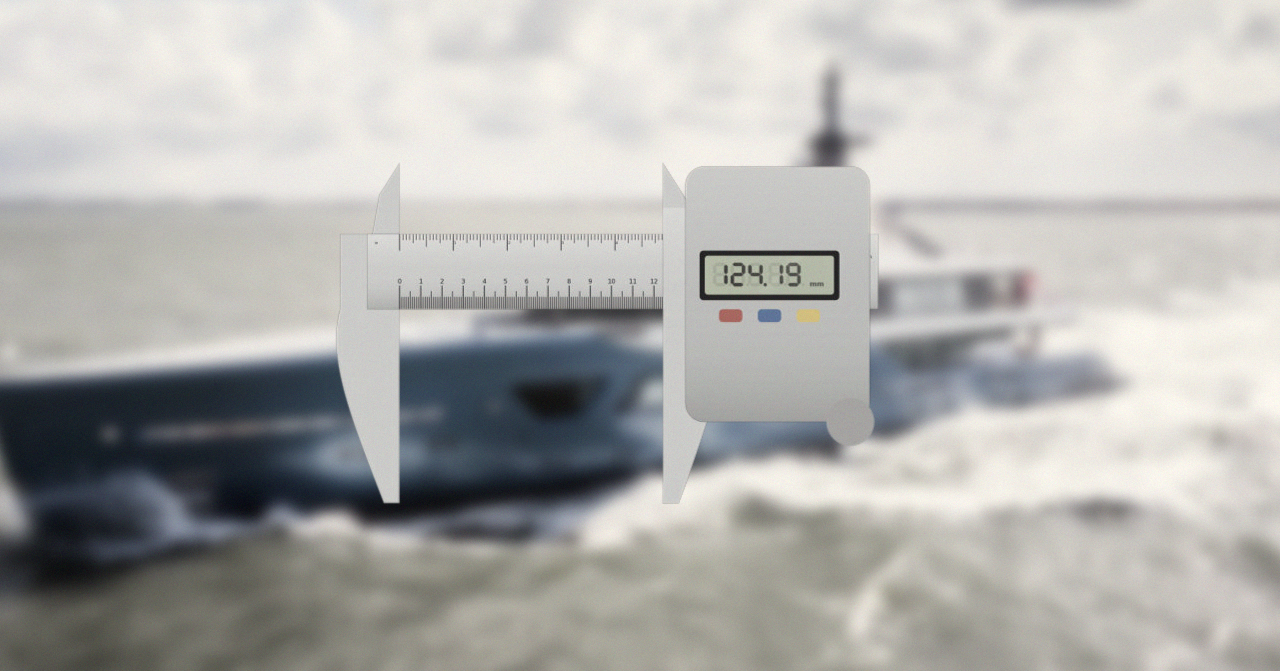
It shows **124.19** mm
